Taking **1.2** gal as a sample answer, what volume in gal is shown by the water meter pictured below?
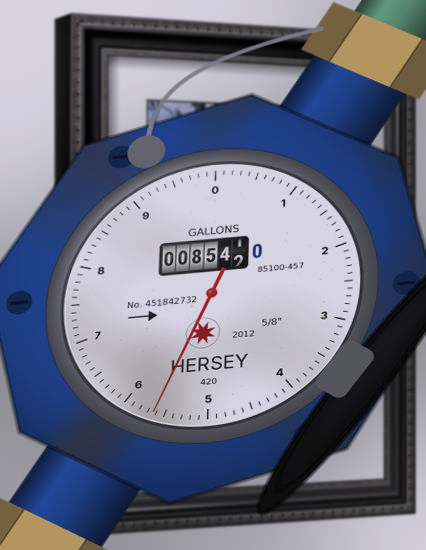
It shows **85415.6** gal
